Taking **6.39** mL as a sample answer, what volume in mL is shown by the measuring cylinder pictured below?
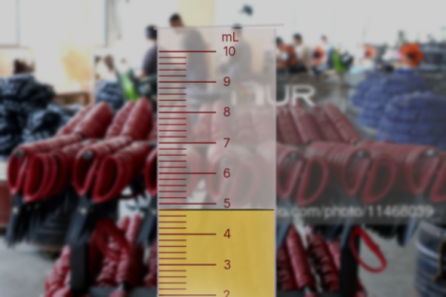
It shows **4.8** mL
